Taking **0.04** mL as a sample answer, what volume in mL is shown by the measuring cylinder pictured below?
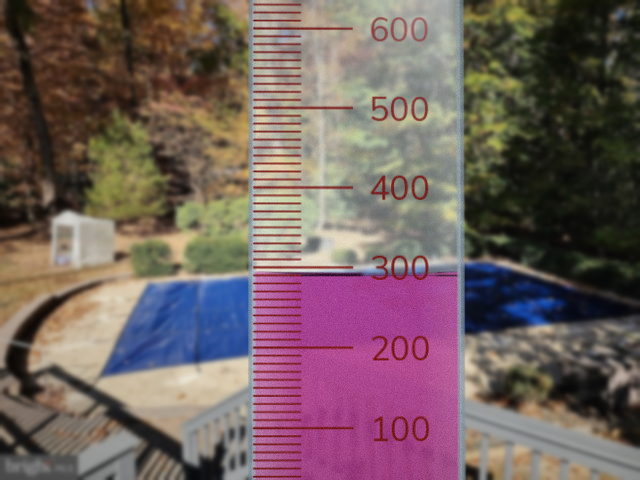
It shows **290** mL
